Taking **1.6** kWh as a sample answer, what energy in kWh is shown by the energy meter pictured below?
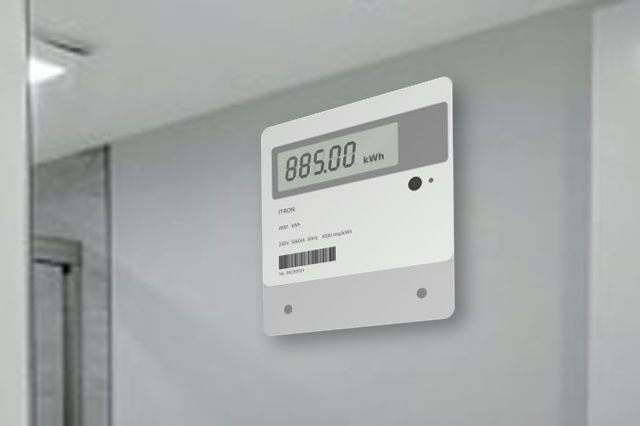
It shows **885.00** kWh
